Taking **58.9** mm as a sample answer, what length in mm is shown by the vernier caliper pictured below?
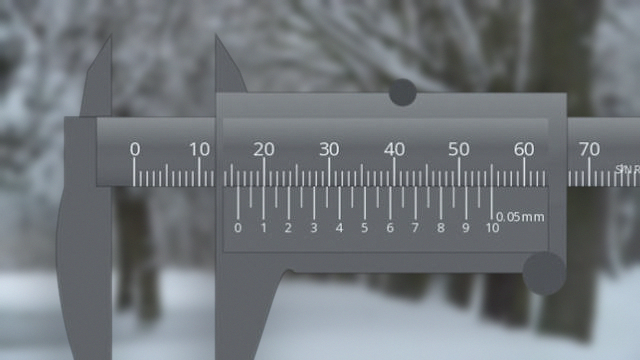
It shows **16.0** mm
